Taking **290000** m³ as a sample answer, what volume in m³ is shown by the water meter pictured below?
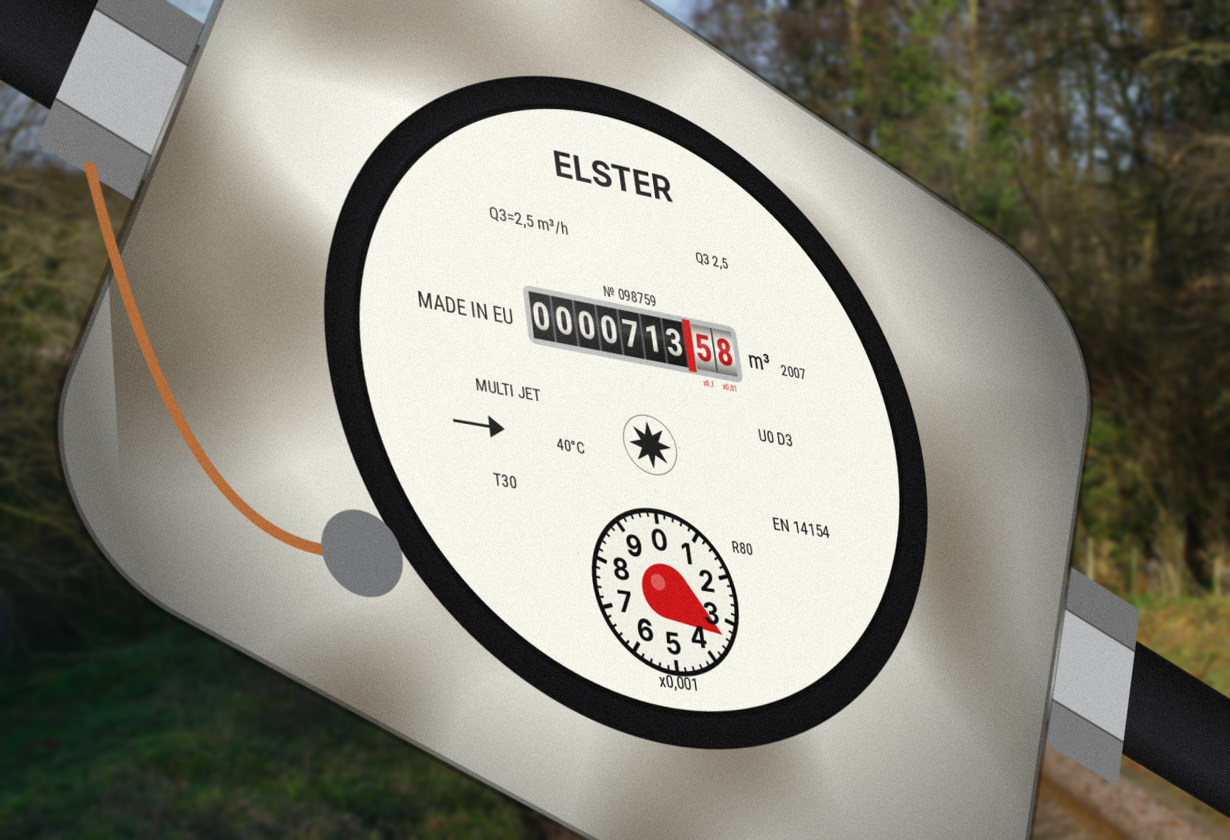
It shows **713.583** m³
